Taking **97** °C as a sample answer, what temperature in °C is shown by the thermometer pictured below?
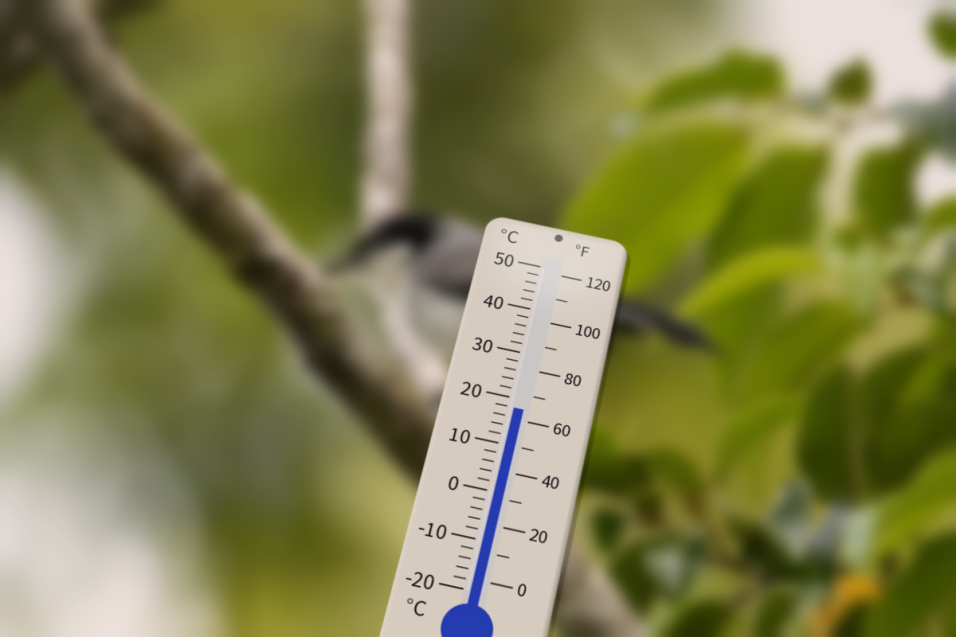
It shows **18** °C
